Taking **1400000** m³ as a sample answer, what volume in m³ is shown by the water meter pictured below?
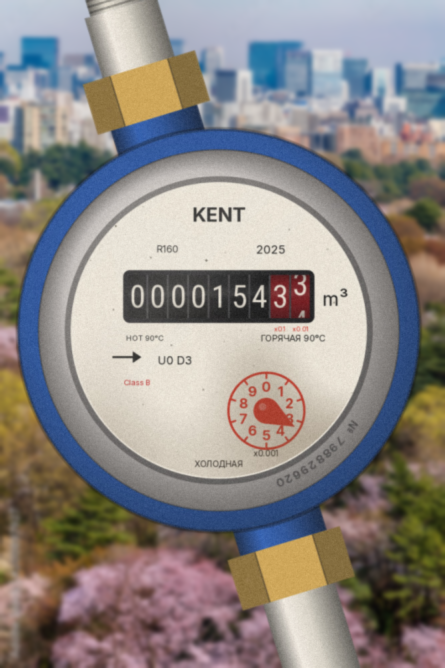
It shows **154.333** m³
